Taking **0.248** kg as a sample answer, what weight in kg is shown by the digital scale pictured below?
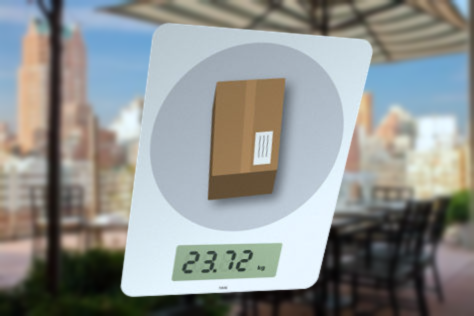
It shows **23.72** kg
